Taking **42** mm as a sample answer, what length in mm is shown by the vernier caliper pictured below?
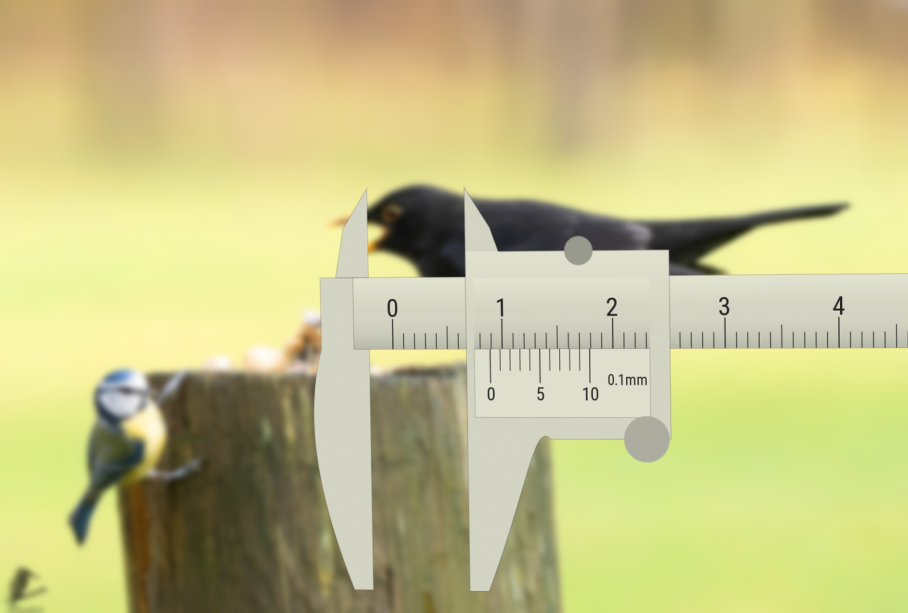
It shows **8.9** mm
